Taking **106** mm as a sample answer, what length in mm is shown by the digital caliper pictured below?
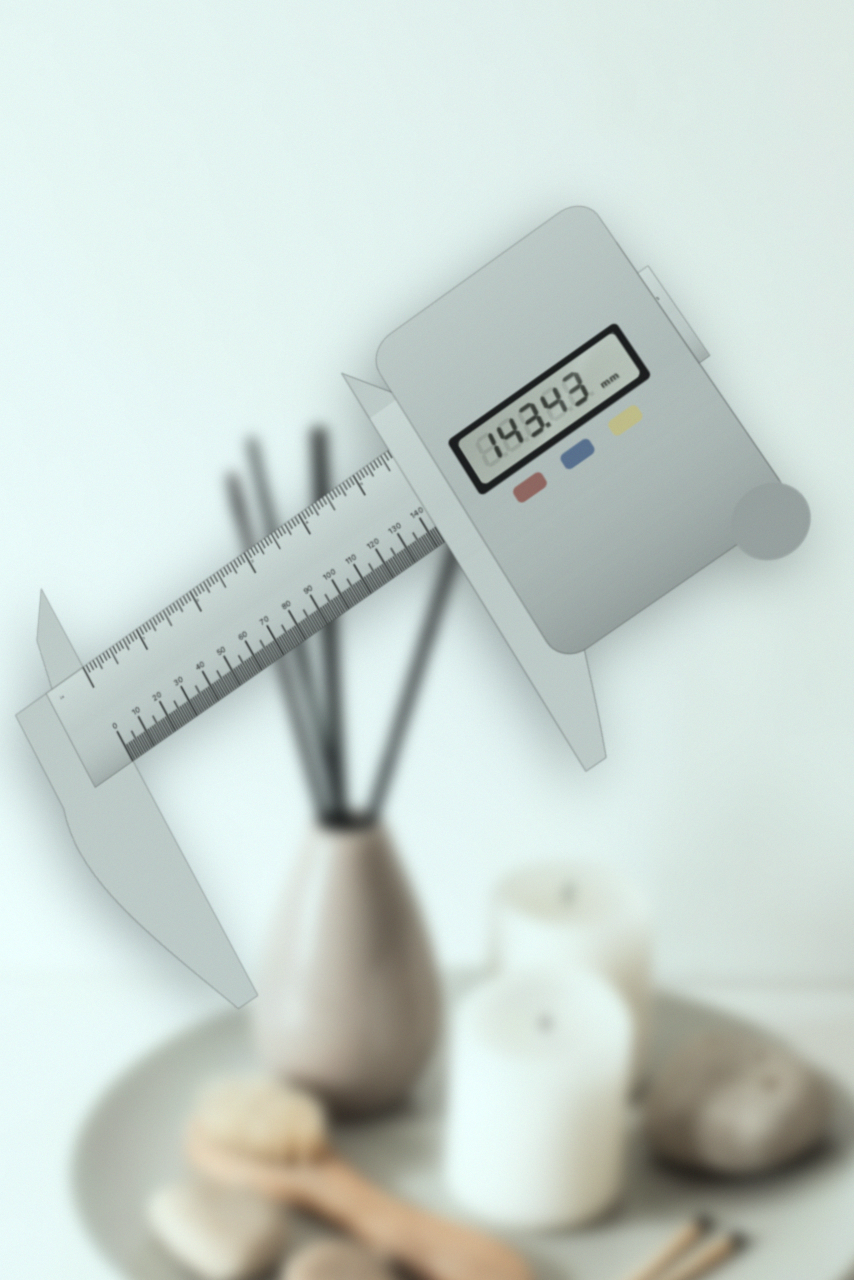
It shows **143.43** mm
